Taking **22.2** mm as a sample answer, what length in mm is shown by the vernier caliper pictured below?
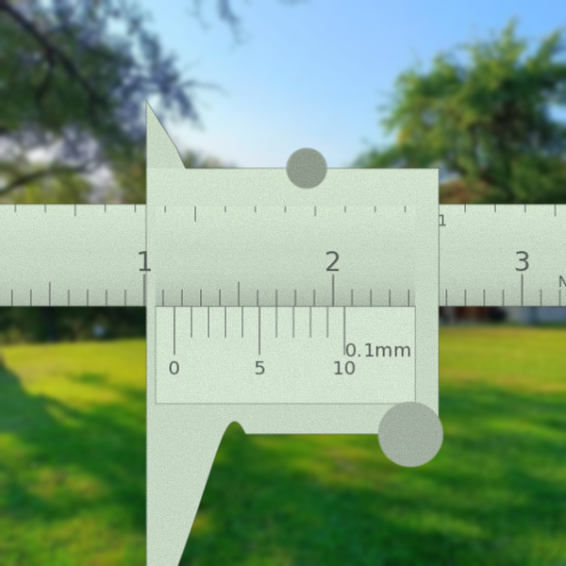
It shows **11.6** mm
